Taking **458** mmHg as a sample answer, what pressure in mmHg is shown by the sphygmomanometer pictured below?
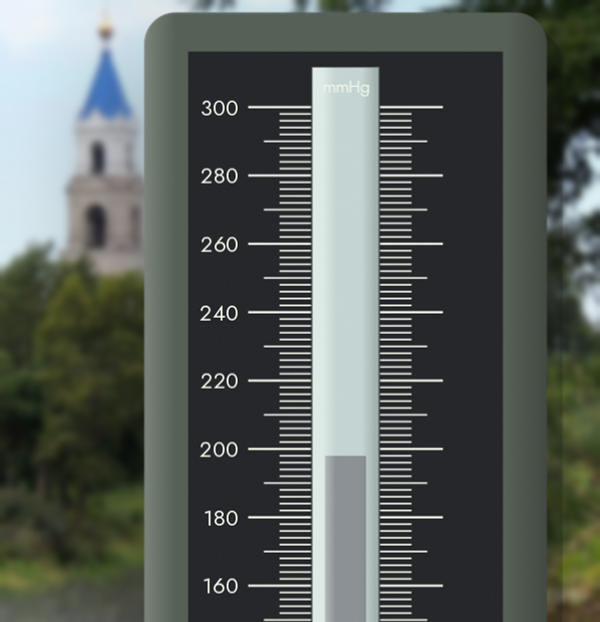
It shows **198** mmHg
